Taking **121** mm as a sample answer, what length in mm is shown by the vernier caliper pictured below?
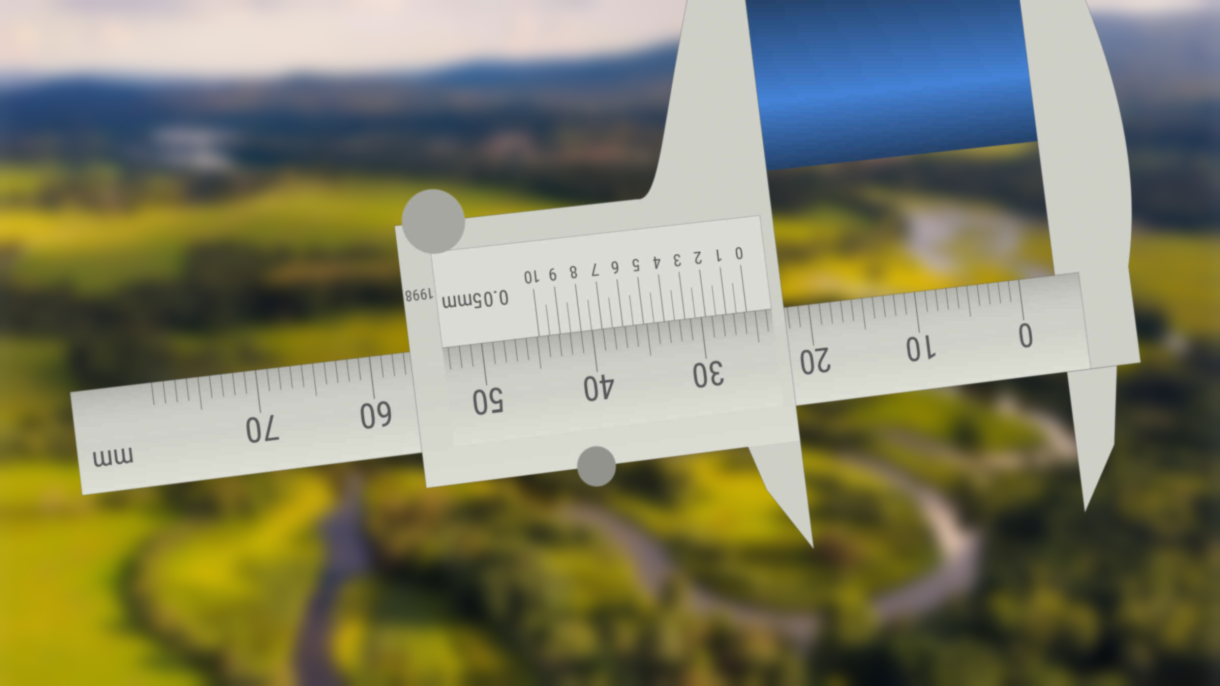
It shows **25.8** mm
